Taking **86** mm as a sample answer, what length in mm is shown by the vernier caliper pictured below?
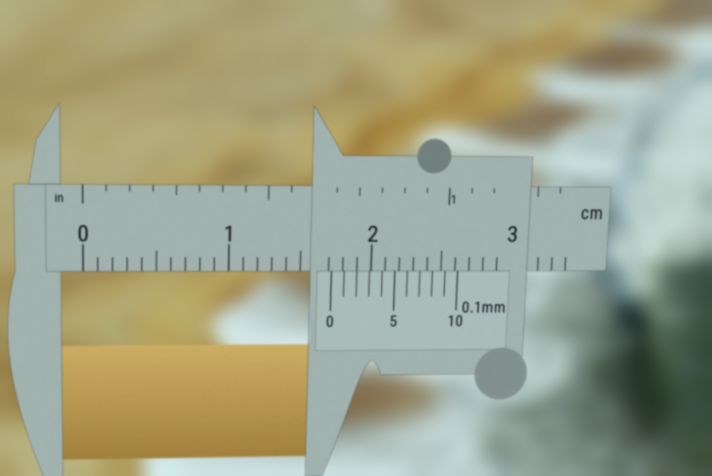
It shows **17.2** mm
